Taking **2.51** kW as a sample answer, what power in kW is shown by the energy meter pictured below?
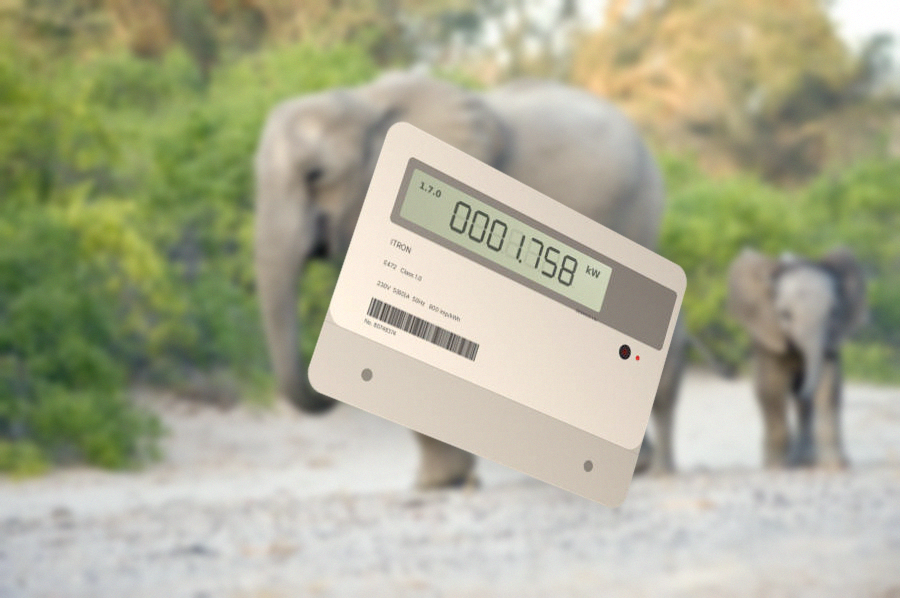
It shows **1.758** kW
